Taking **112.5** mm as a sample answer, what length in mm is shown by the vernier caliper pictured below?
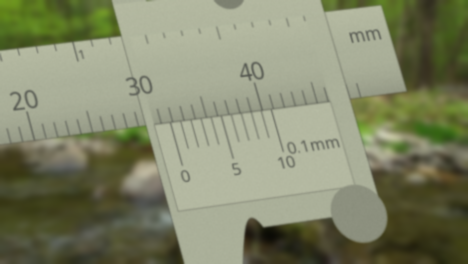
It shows **31.8** mm
